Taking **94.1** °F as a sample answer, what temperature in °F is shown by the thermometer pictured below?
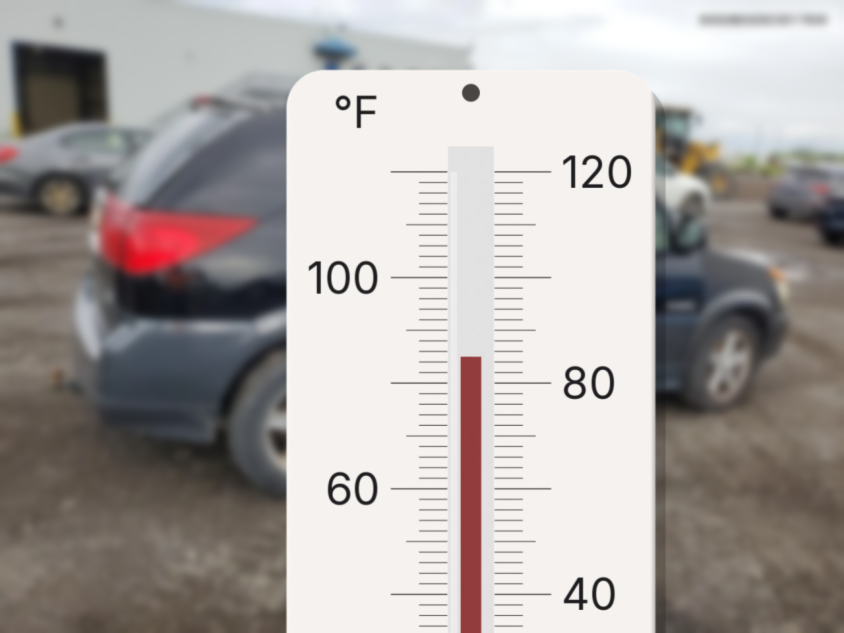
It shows **85** °F
